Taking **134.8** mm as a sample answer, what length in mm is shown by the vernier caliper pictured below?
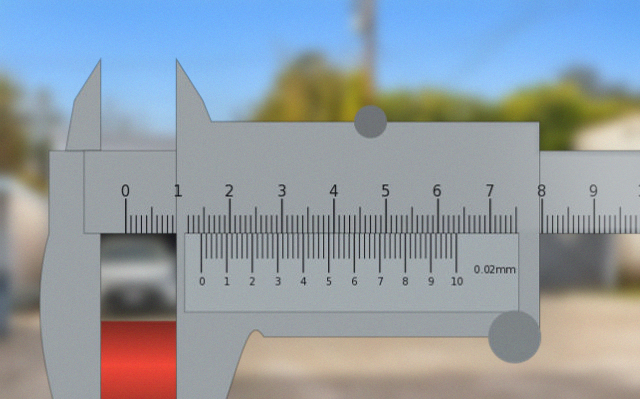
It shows **14.5** mm
